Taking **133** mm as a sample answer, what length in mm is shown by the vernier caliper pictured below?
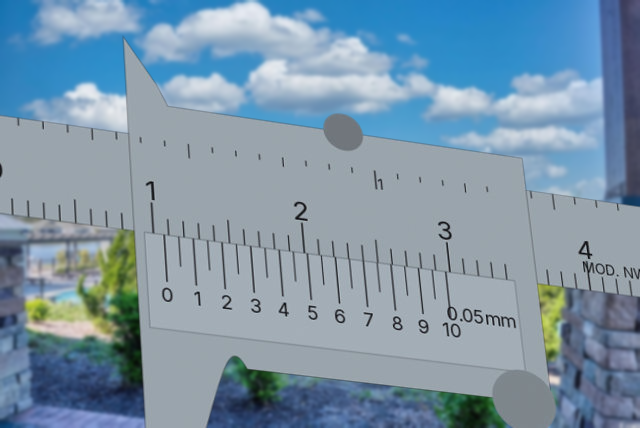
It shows **10.7** mm
